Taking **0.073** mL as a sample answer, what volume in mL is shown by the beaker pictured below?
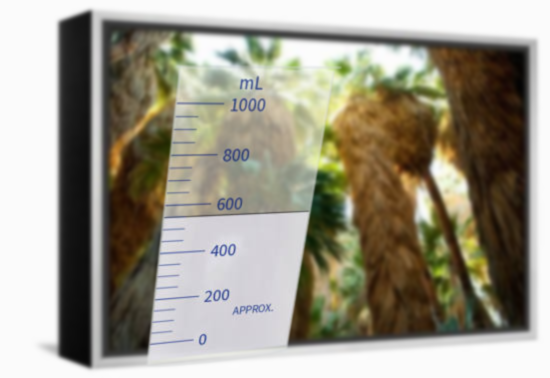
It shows **550** mL
